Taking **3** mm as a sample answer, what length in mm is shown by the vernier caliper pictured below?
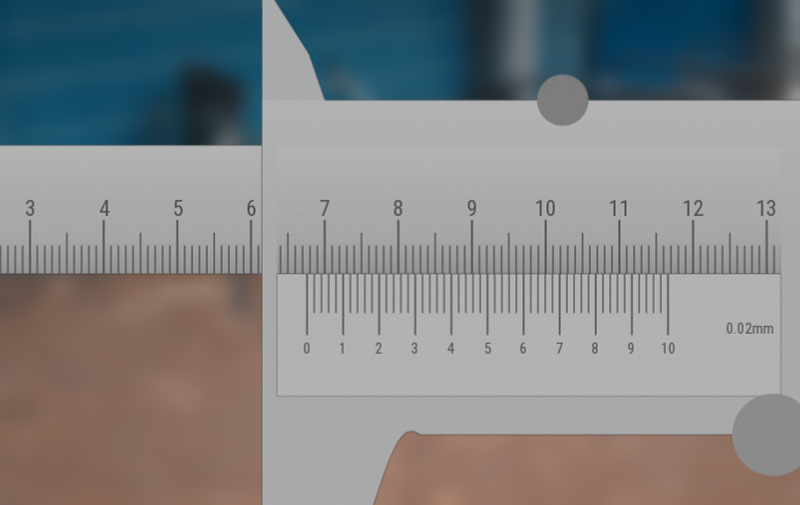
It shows **67.6** mm
